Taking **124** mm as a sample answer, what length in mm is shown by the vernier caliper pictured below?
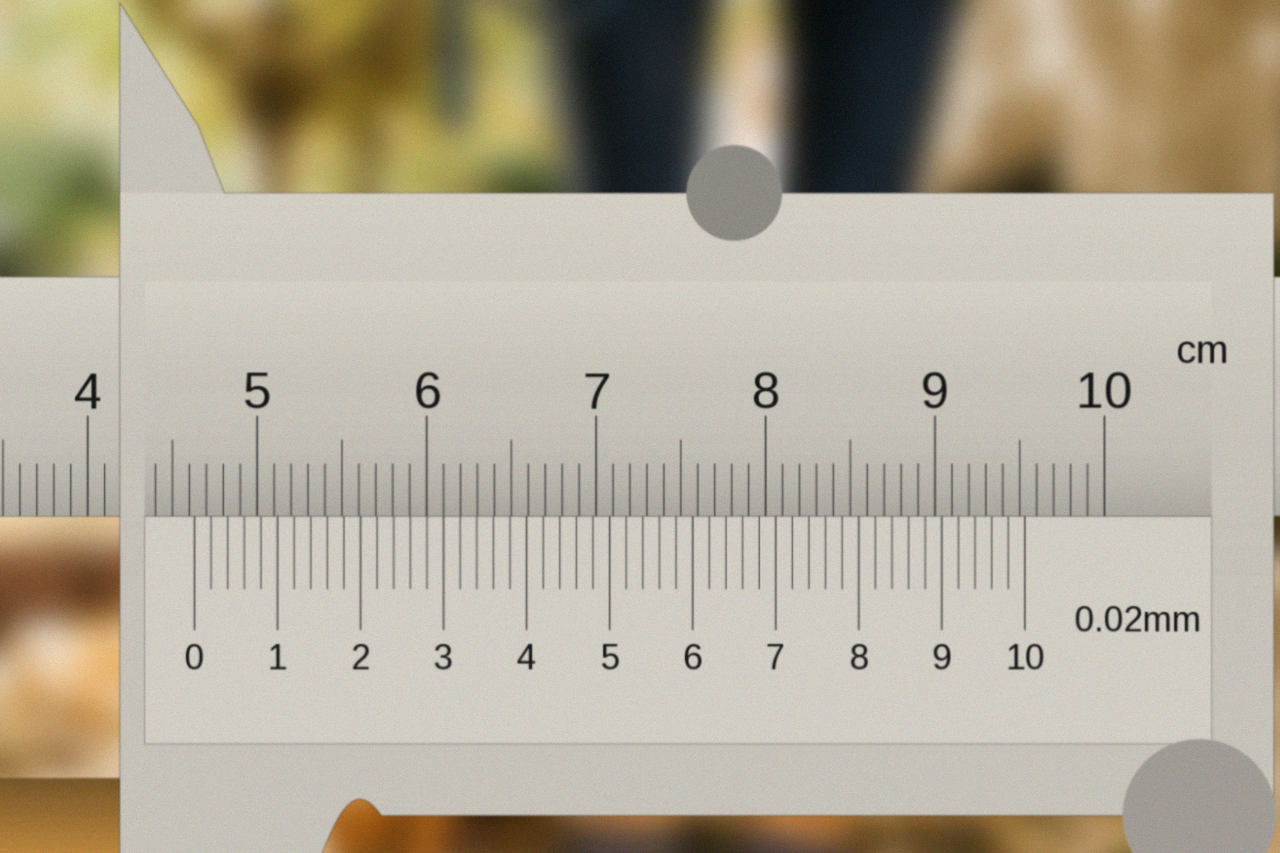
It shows **46.3** mm
